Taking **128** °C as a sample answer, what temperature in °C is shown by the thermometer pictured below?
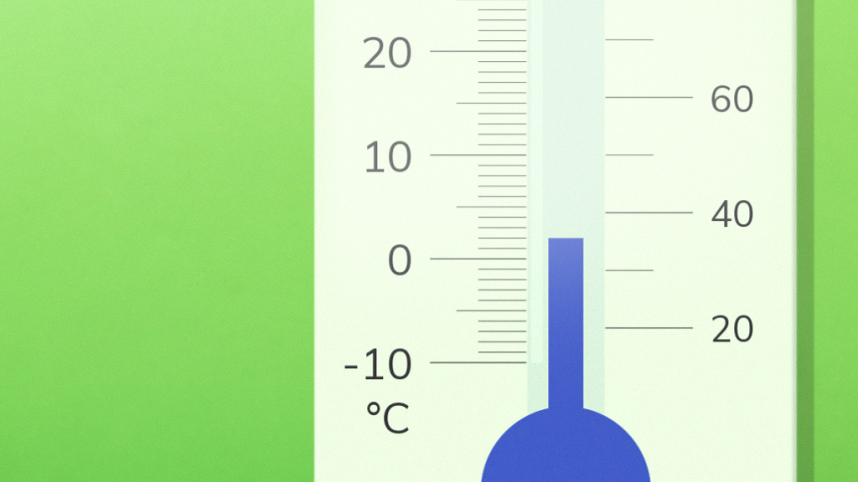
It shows **2** °C
